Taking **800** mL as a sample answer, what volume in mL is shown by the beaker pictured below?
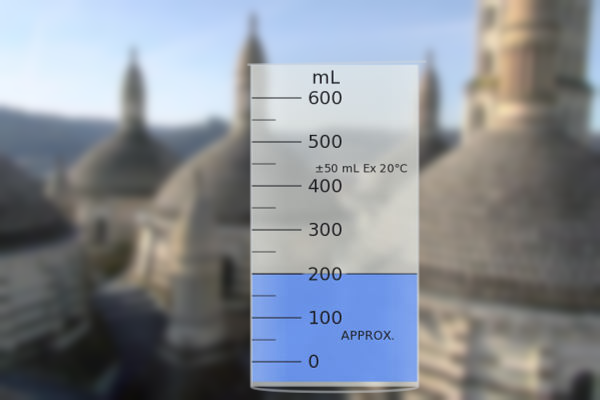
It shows **200** mL
